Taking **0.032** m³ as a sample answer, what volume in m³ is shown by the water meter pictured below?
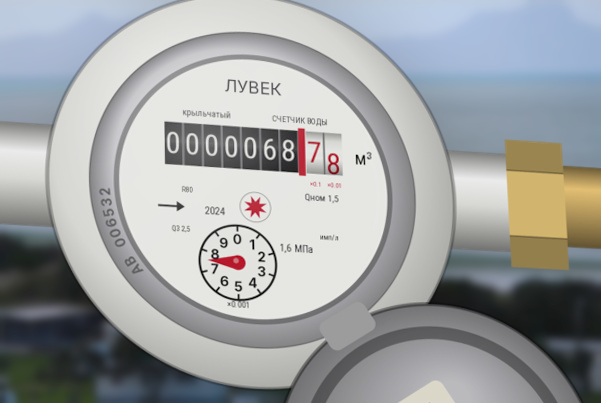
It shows **68.777** m³
